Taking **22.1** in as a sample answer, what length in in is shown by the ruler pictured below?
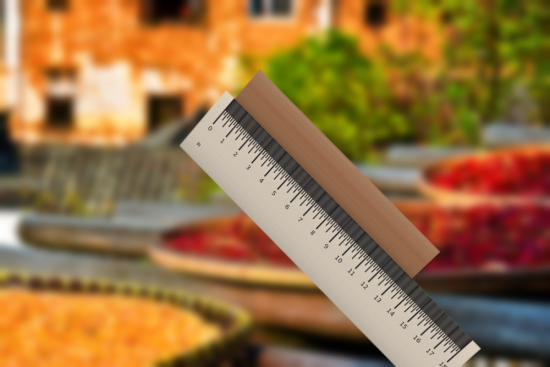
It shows **13.5** in
